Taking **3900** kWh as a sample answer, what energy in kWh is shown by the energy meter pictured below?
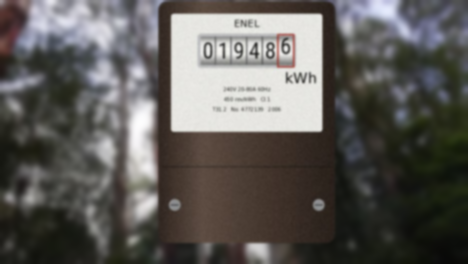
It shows **1948.6** kWh
